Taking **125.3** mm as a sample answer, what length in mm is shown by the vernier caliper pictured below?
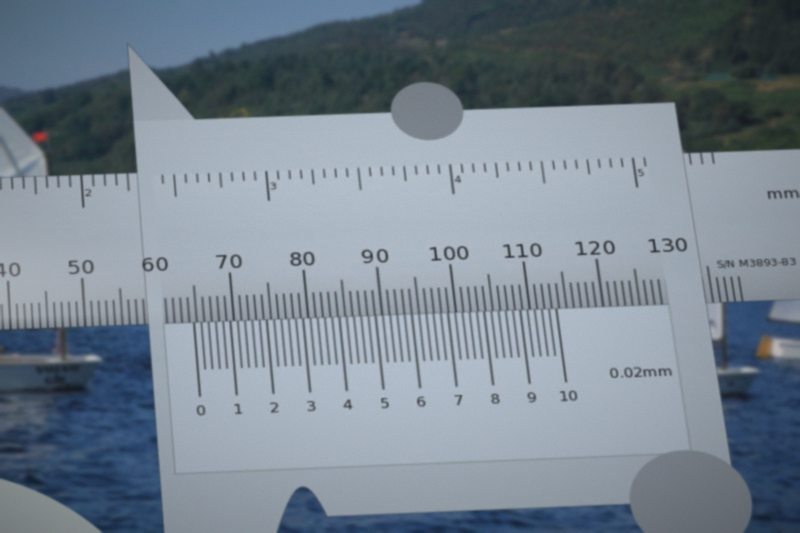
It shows **64.6** mm
